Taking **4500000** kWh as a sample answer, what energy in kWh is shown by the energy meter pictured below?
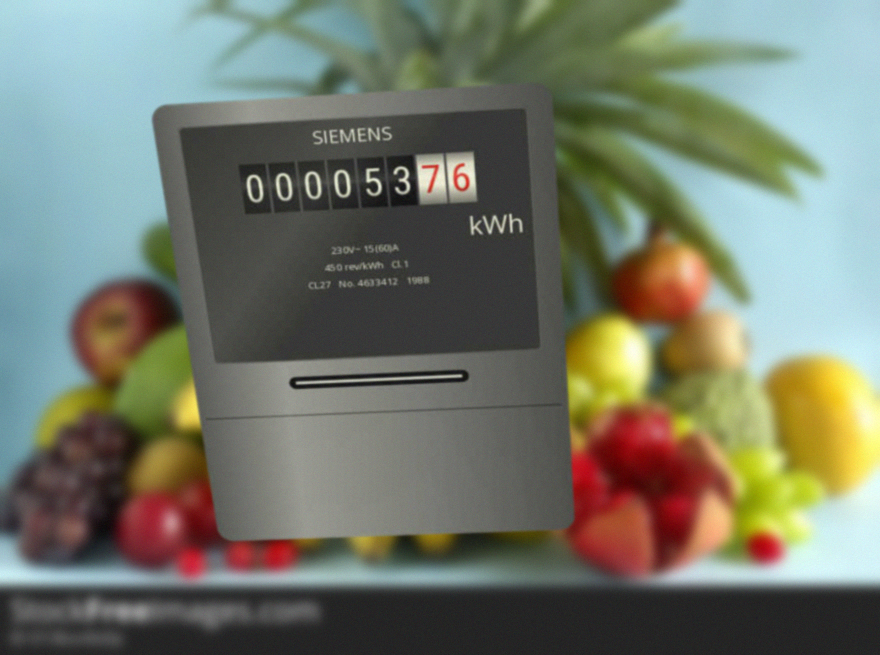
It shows **53.76** kWh
